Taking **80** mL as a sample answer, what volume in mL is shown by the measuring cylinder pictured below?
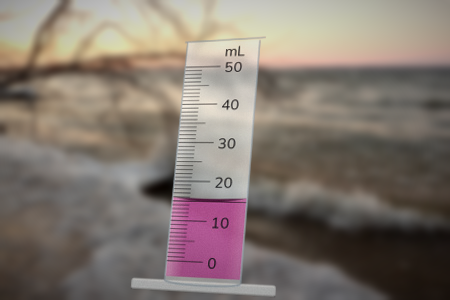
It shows **15** mL
